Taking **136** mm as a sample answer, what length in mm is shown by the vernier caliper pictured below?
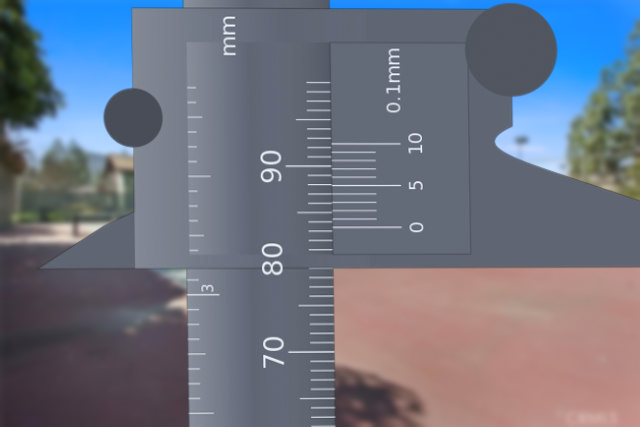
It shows **83.4** mm
